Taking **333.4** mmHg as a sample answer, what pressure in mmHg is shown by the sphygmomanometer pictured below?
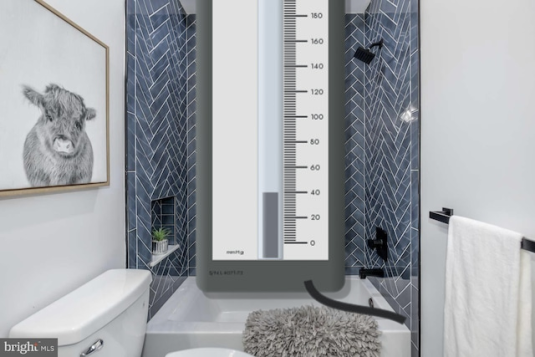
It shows **40** mmHg
